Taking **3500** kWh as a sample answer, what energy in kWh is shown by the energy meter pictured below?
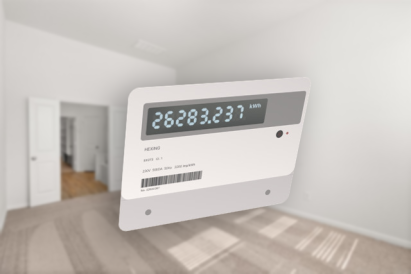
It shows **26283.237** kWh
